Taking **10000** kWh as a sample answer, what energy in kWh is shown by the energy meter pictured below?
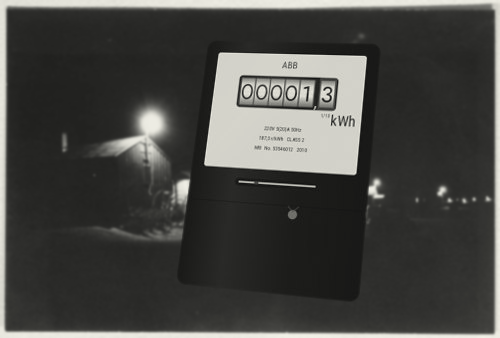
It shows **1.3** kWh
